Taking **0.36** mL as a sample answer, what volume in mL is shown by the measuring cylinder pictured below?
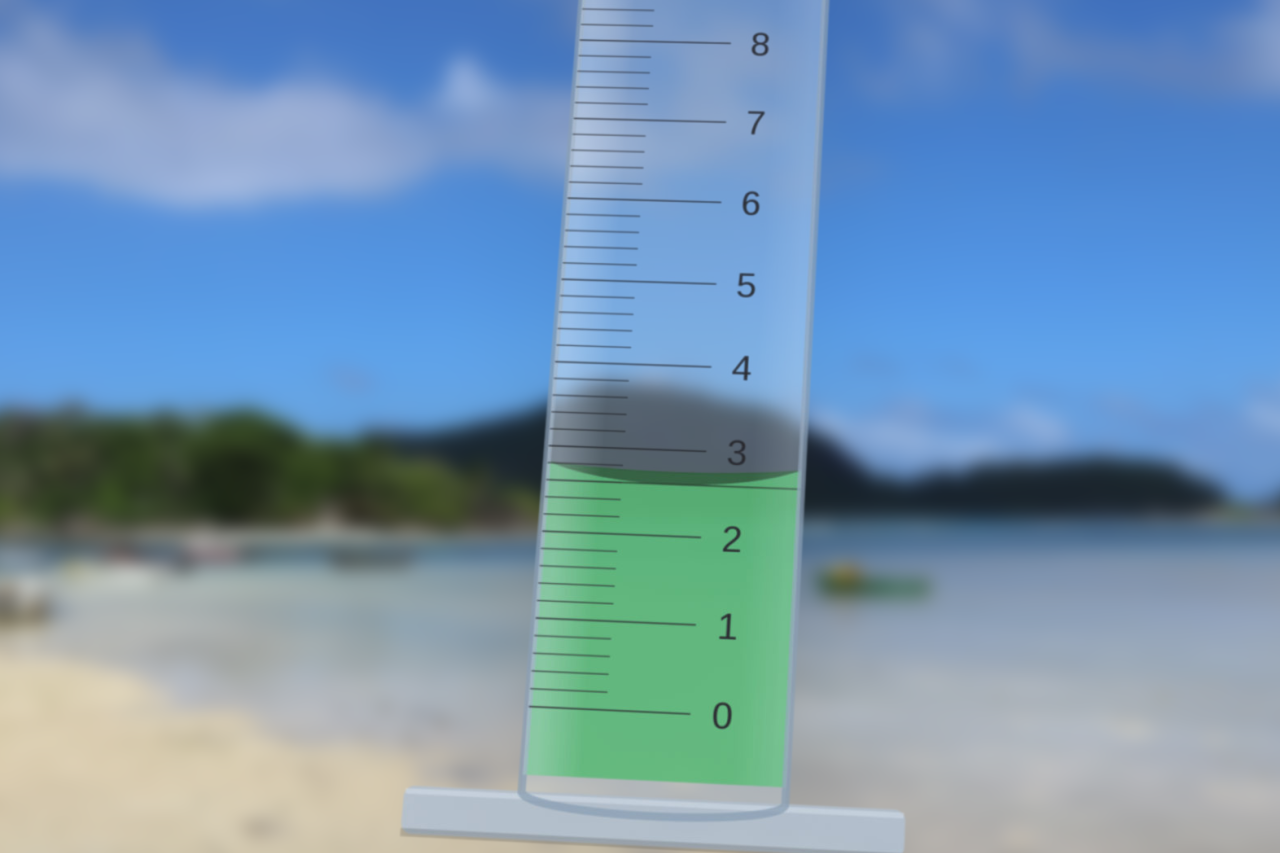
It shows **2.6** mL
